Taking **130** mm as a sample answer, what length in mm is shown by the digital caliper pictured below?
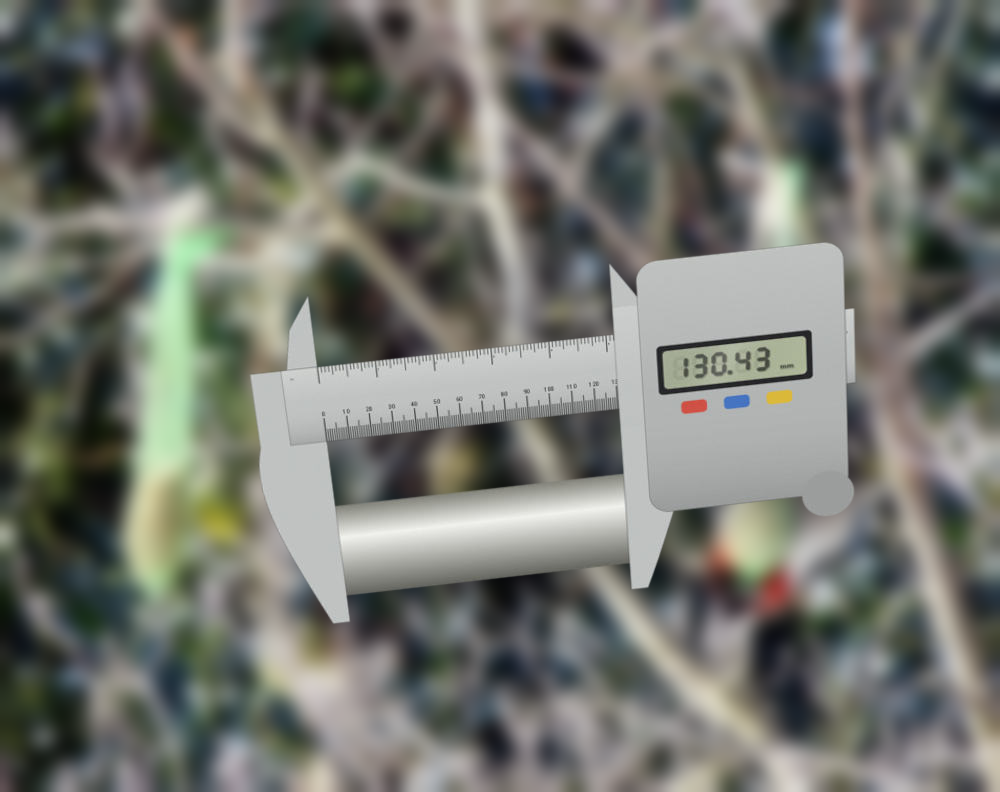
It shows **130.43** mm
